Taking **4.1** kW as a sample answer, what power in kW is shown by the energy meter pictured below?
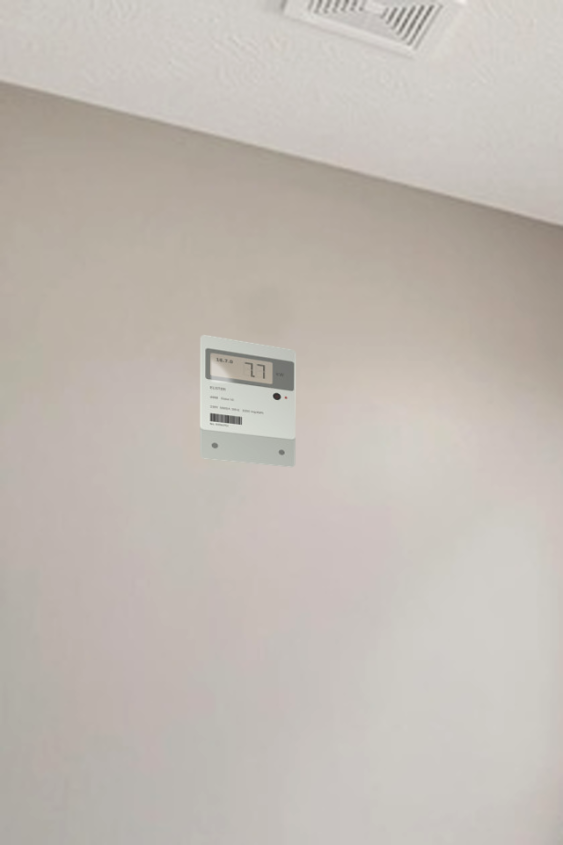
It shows **7.7** kW
